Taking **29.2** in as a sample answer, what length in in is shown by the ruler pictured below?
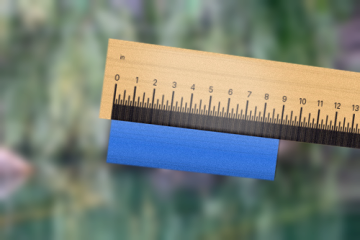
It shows **9** in
